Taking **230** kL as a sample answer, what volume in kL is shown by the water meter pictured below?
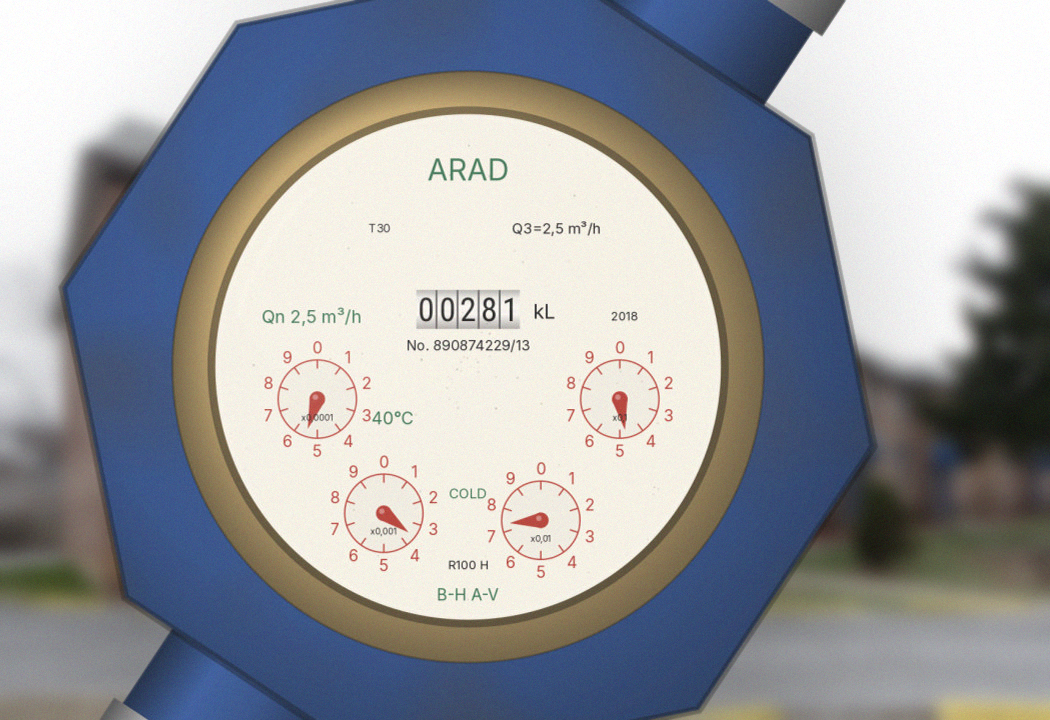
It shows **281.4735** kL
